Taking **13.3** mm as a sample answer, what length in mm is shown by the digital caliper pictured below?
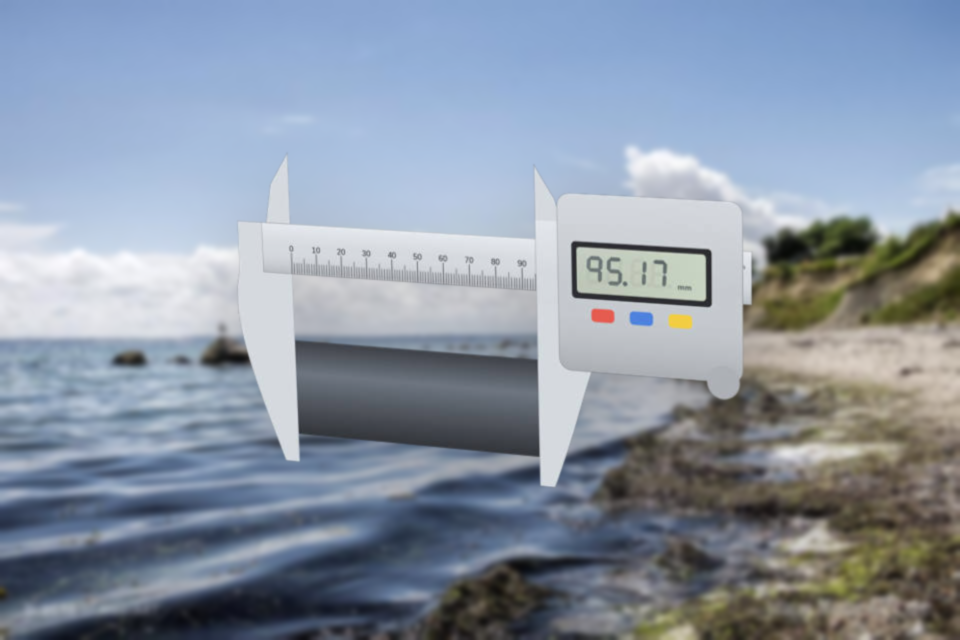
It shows **95.17** mm
